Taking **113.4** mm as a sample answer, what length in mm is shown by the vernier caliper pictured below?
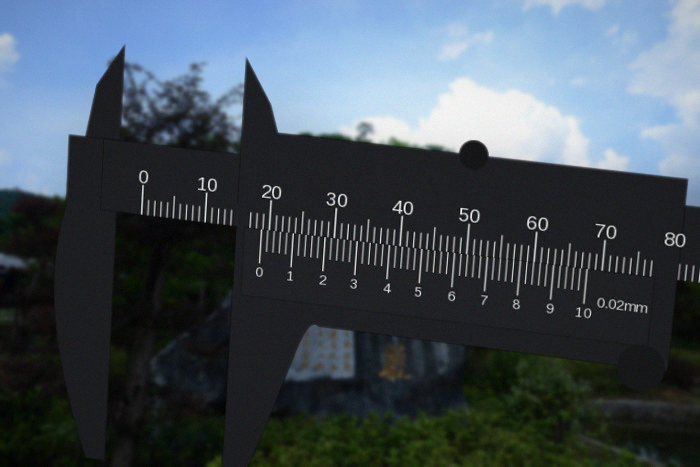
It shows **18.8** mm
